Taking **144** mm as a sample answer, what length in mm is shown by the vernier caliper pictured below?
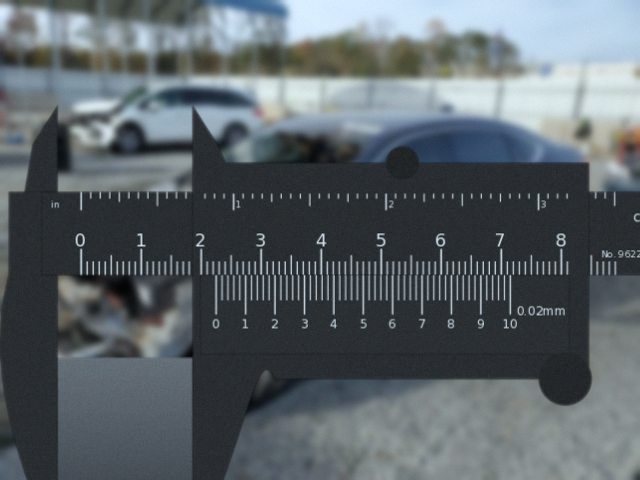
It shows **22.5** mm
